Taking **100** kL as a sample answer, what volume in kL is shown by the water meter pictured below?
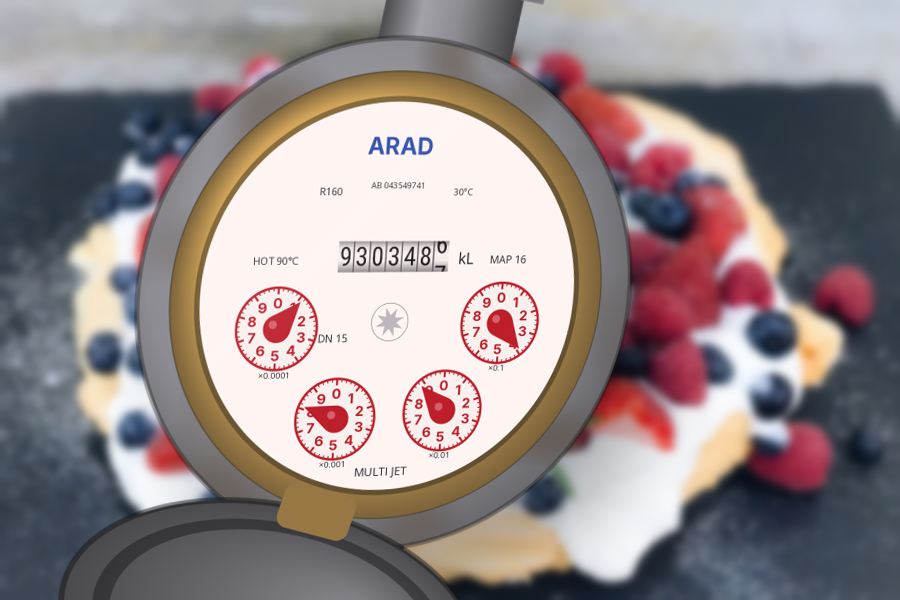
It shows **9303486.3881** kL
